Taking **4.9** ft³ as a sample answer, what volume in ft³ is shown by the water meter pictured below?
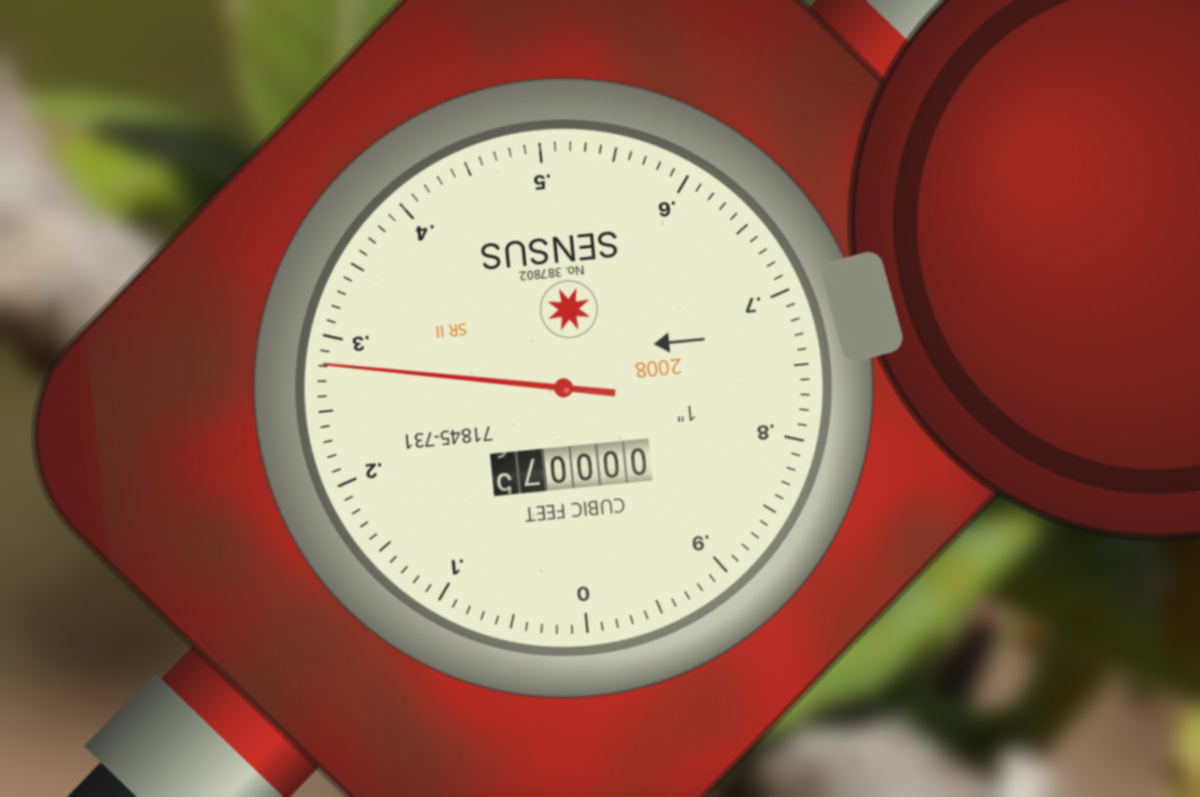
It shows **75.28** ft³
